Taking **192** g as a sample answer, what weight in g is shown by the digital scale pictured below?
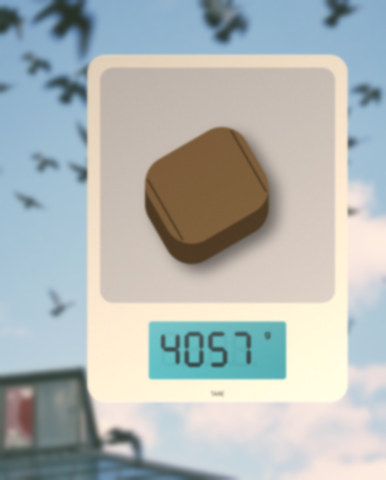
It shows **4057** g
